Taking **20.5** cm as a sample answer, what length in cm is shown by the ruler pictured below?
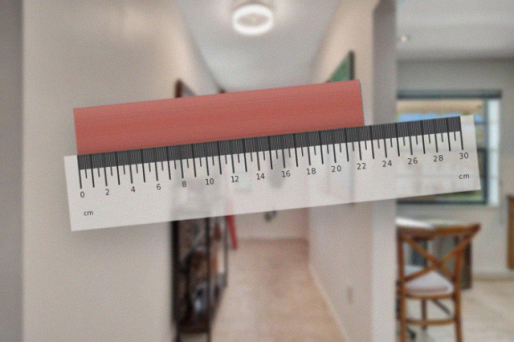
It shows **22.5** cm
